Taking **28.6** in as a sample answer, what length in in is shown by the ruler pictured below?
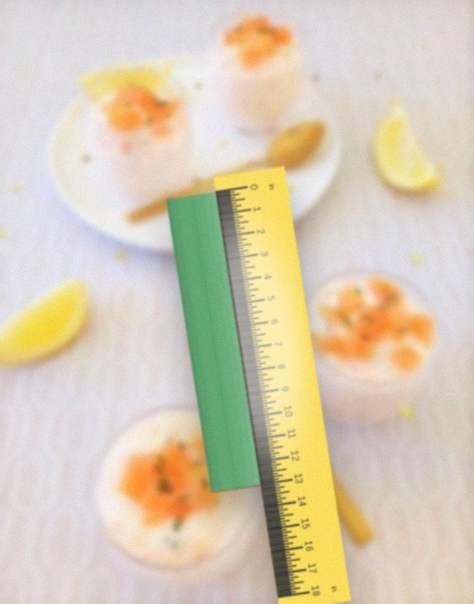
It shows **13** in
